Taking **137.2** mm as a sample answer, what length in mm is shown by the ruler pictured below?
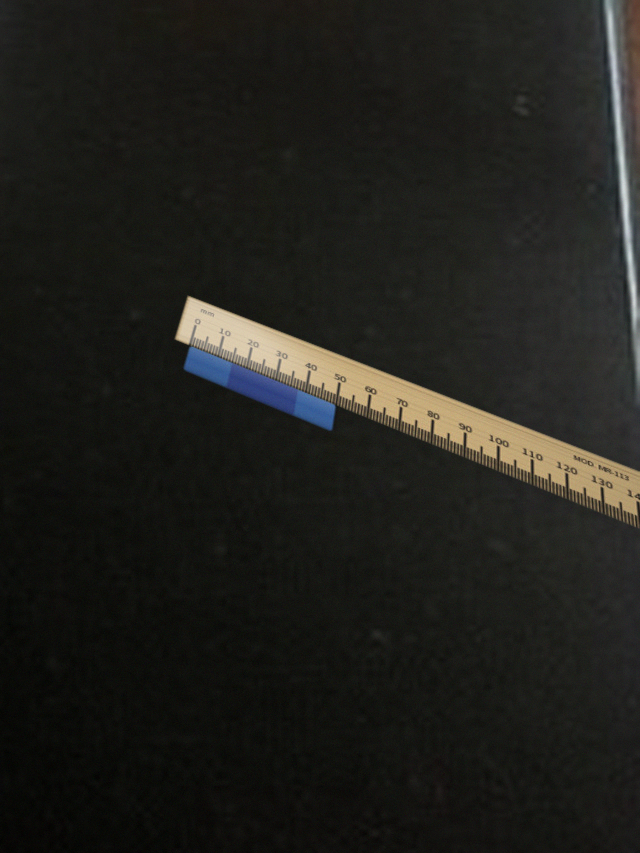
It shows **50** mm
